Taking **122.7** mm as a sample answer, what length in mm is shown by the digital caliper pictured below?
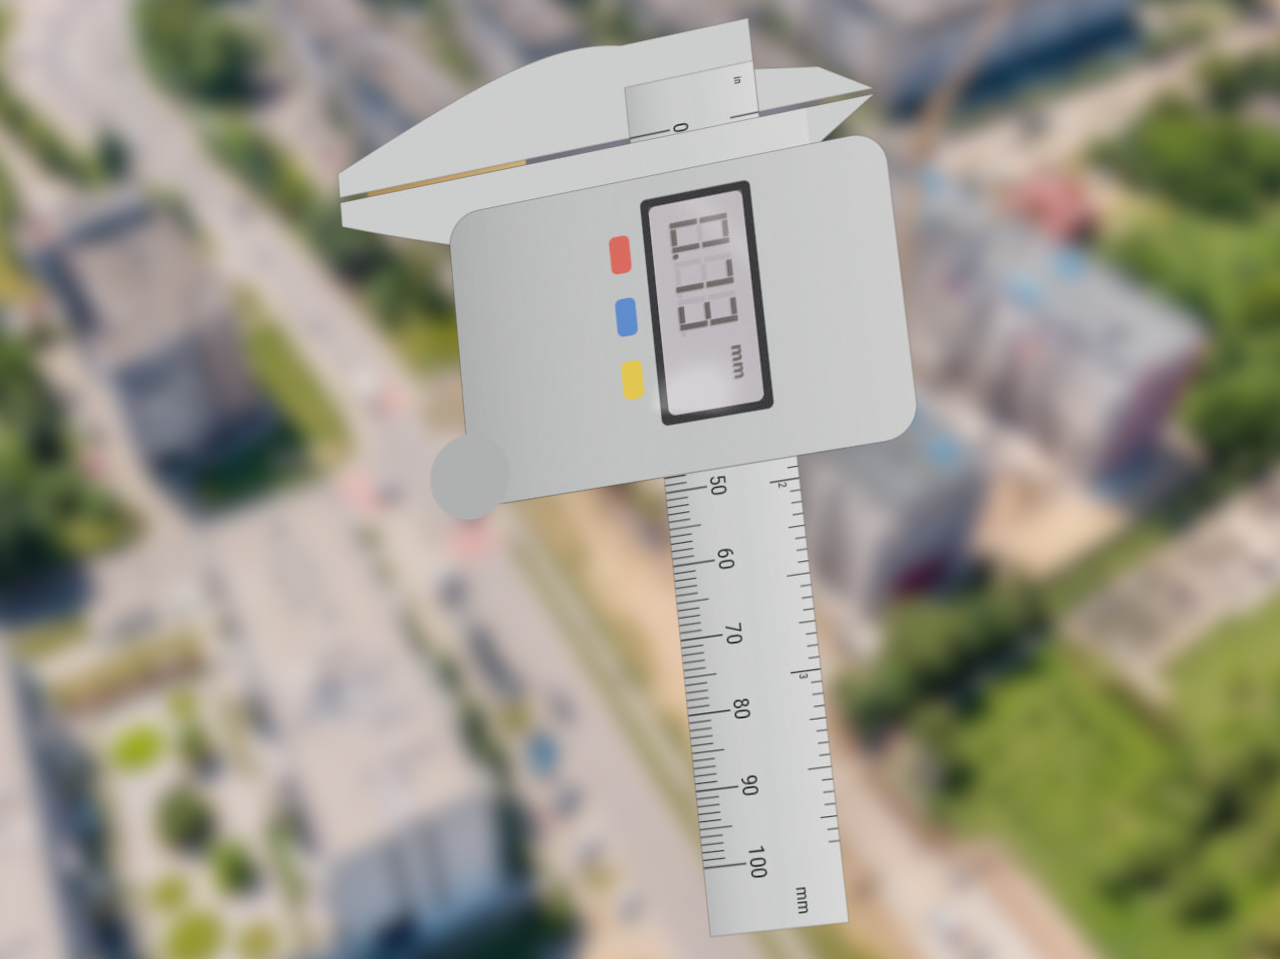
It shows **0.73** mm
